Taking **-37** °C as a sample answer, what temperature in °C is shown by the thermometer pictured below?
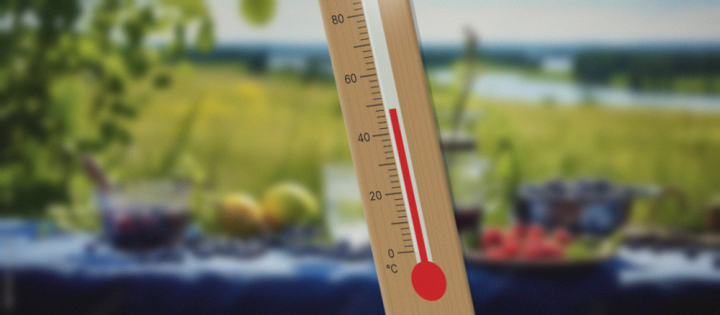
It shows **48** °C
